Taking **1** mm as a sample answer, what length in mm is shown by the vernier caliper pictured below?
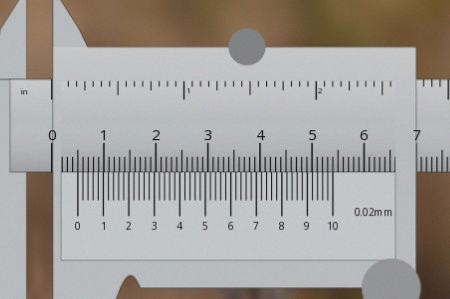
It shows **5.0** mm
